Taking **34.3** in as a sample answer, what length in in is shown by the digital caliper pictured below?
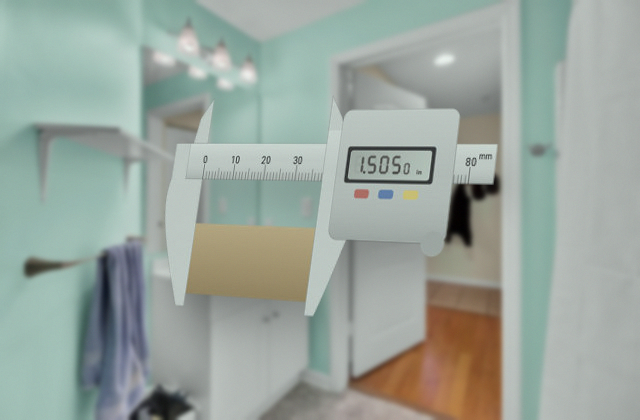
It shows **1.5050** in
